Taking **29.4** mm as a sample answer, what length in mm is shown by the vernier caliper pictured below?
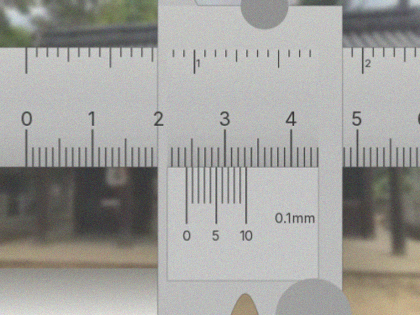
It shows **24.2** mm
